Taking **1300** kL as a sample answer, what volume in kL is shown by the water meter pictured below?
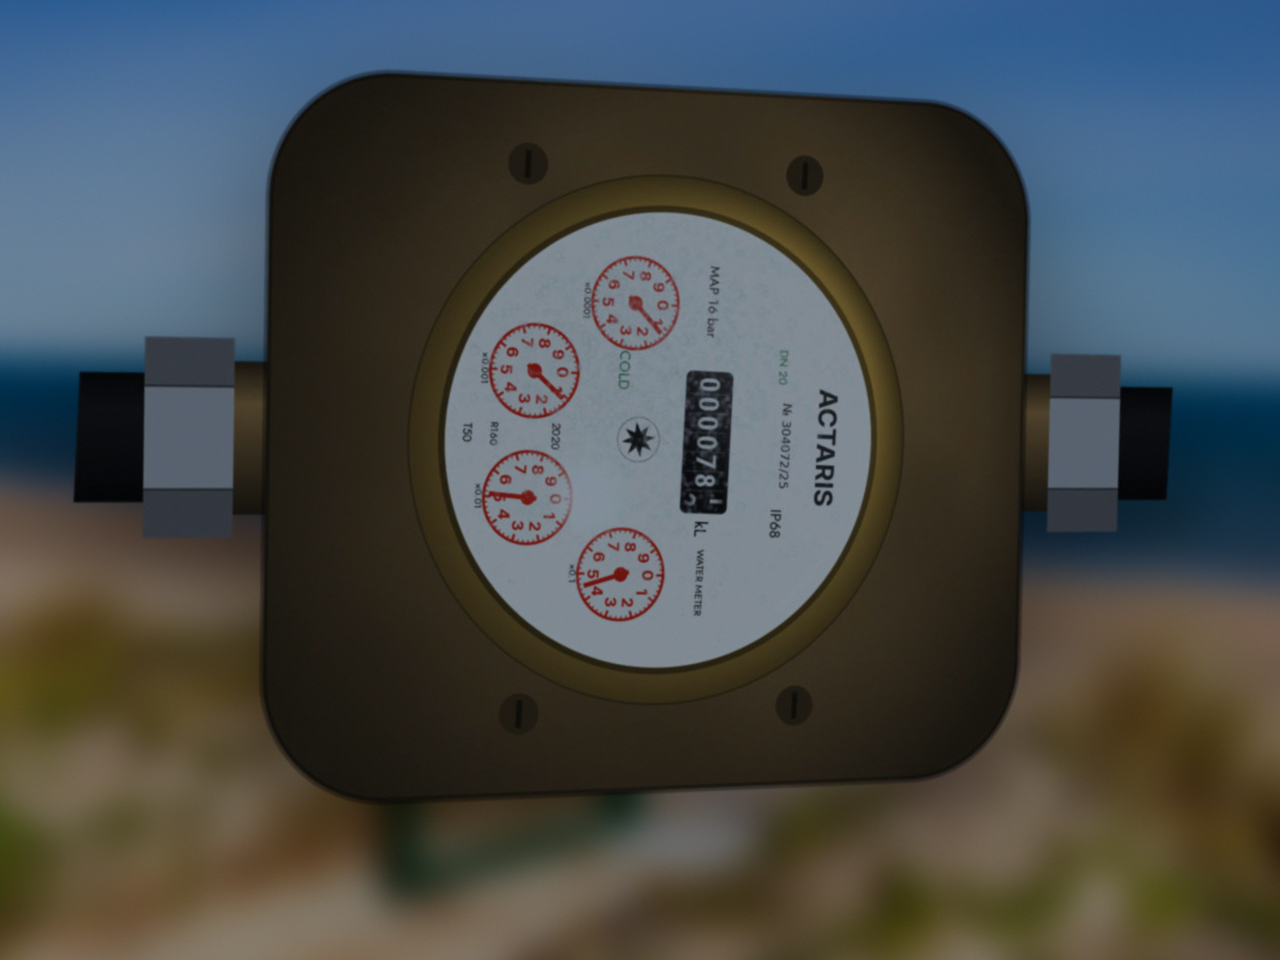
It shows **781.4511** kL
